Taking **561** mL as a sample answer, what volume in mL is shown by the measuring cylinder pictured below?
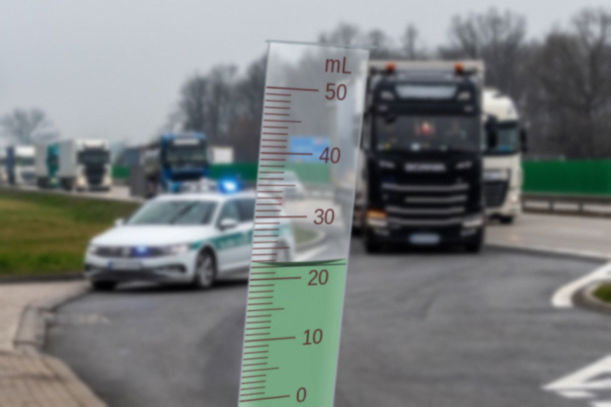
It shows **22** mL
